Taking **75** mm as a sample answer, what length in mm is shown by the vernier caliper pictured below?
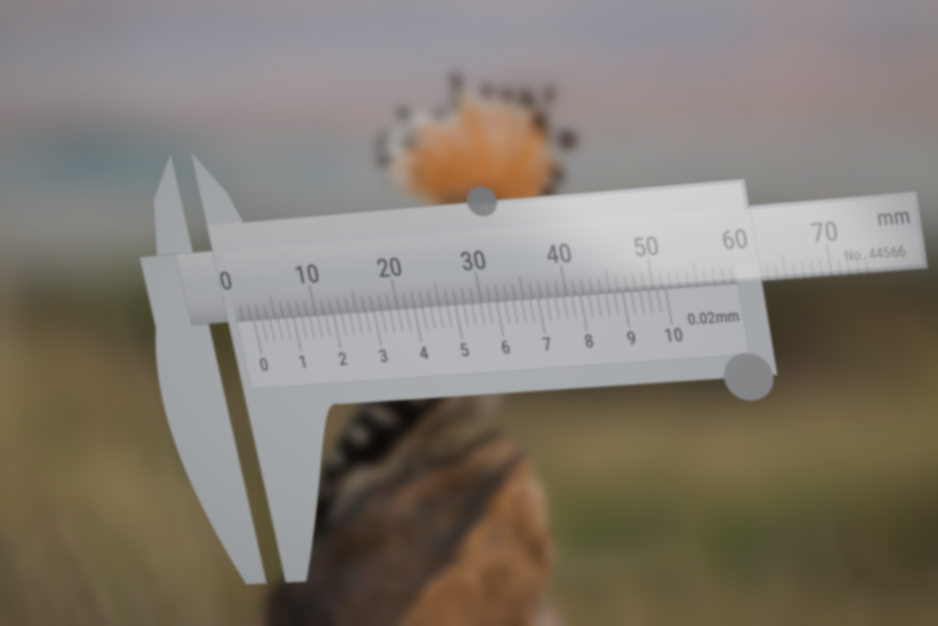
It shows **2.4** mm
